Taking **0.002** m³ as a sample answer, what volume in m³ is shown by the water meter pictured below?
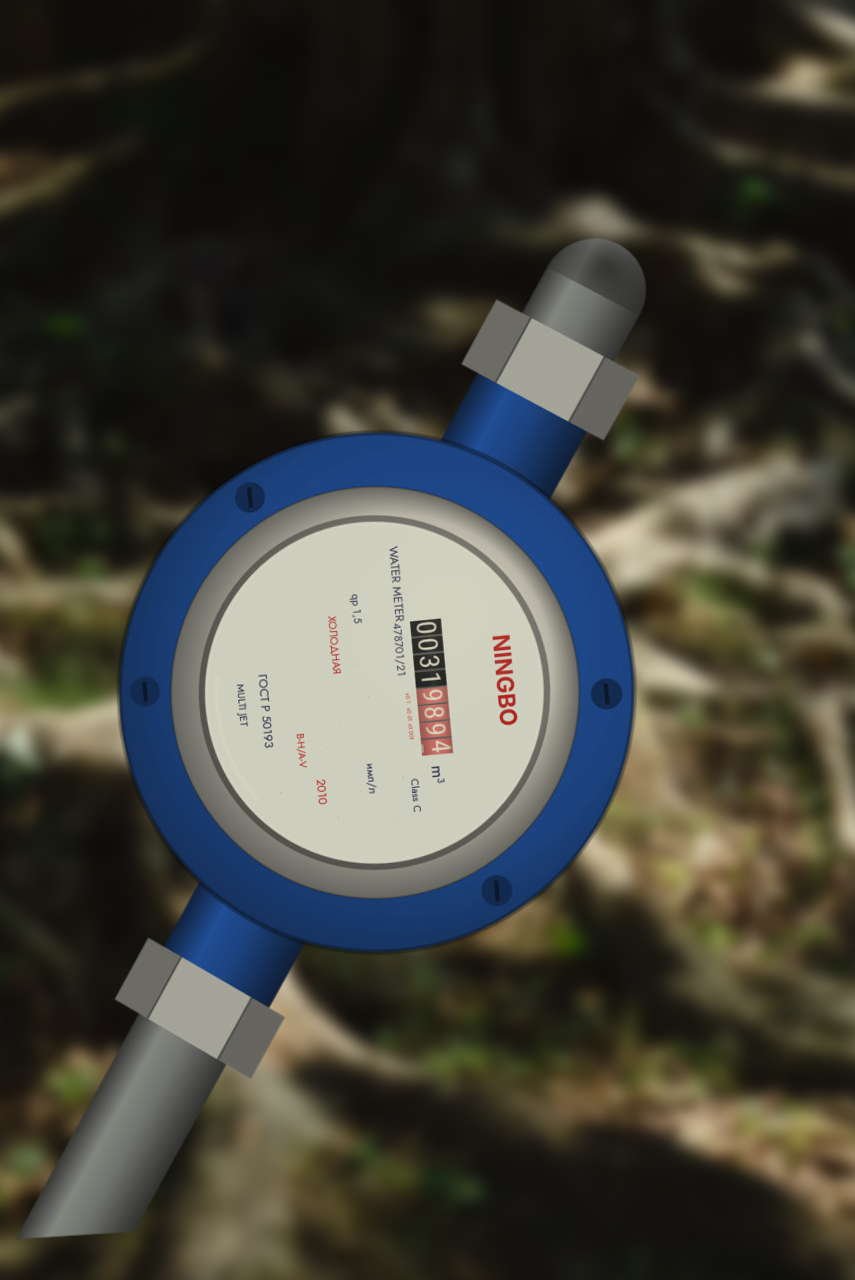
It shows **31.9894** m³
